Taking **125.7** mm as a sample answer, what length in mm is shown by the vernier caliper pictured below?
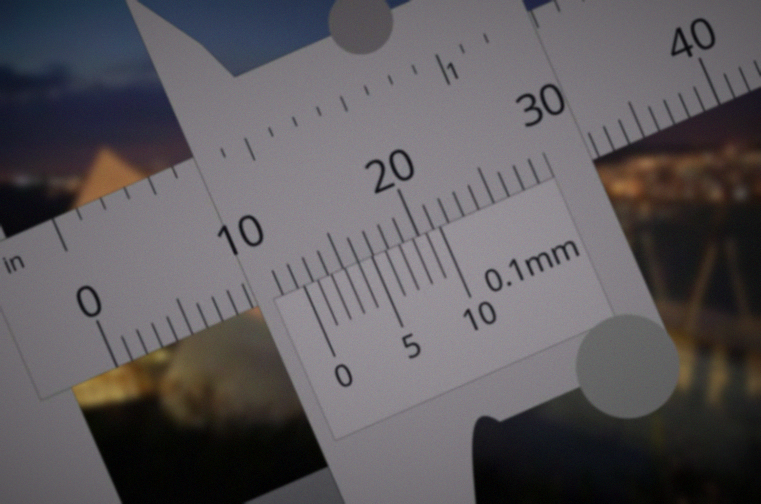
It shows **12.4** mm
